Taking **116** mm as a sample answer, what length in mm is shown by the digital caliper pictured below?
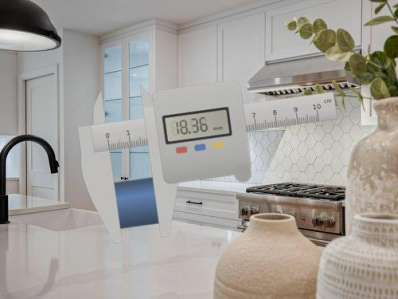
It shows **18.36** mm
